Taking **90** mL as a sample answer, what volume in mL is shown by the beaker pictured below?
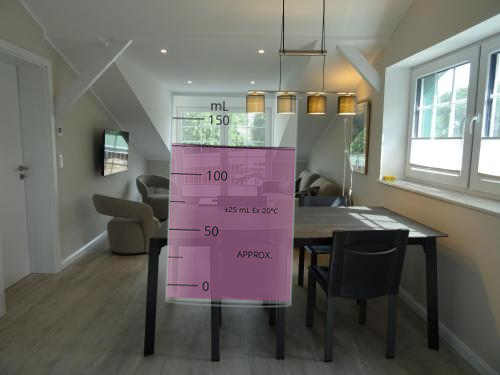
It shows **125** mL
